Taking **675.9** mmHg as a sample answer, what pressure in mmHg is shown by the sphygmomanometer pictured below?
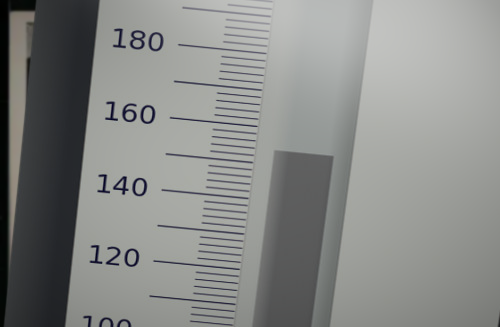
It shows **154** mmHg
